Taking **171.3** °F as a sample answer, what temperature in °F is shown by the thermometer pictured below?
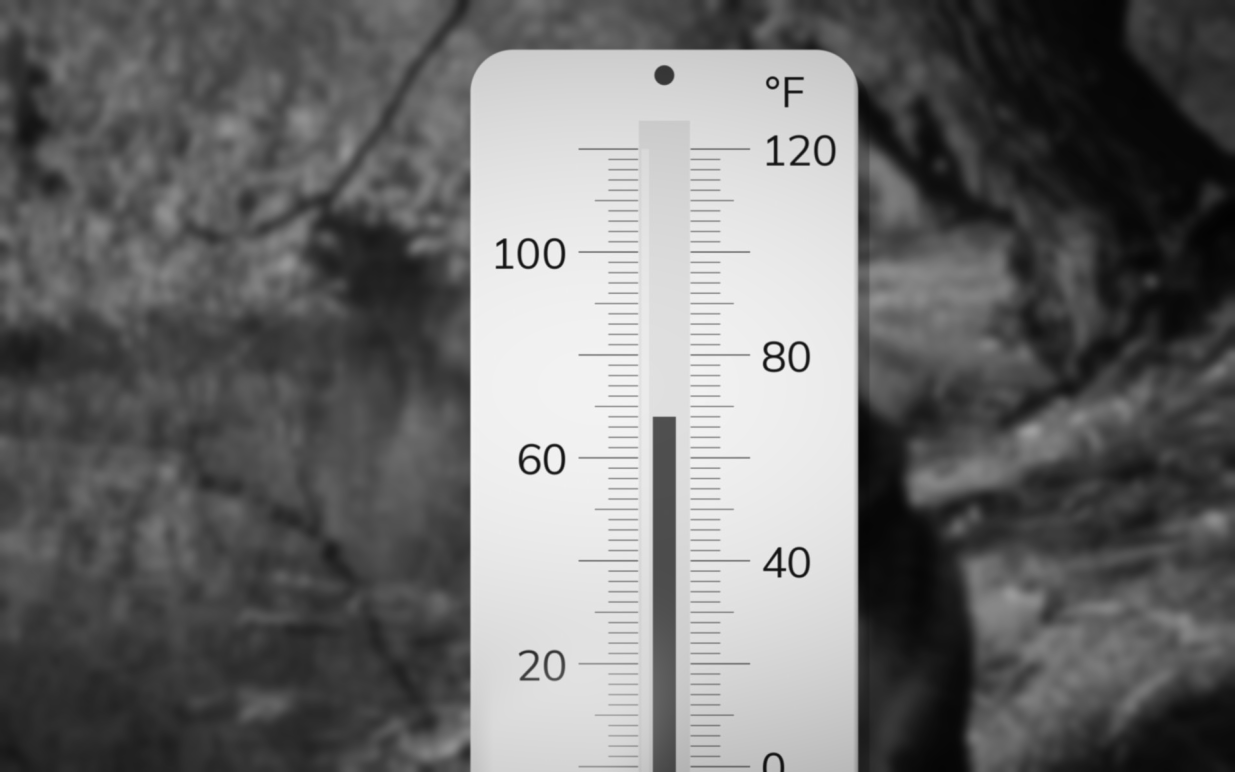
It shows **68** °F
